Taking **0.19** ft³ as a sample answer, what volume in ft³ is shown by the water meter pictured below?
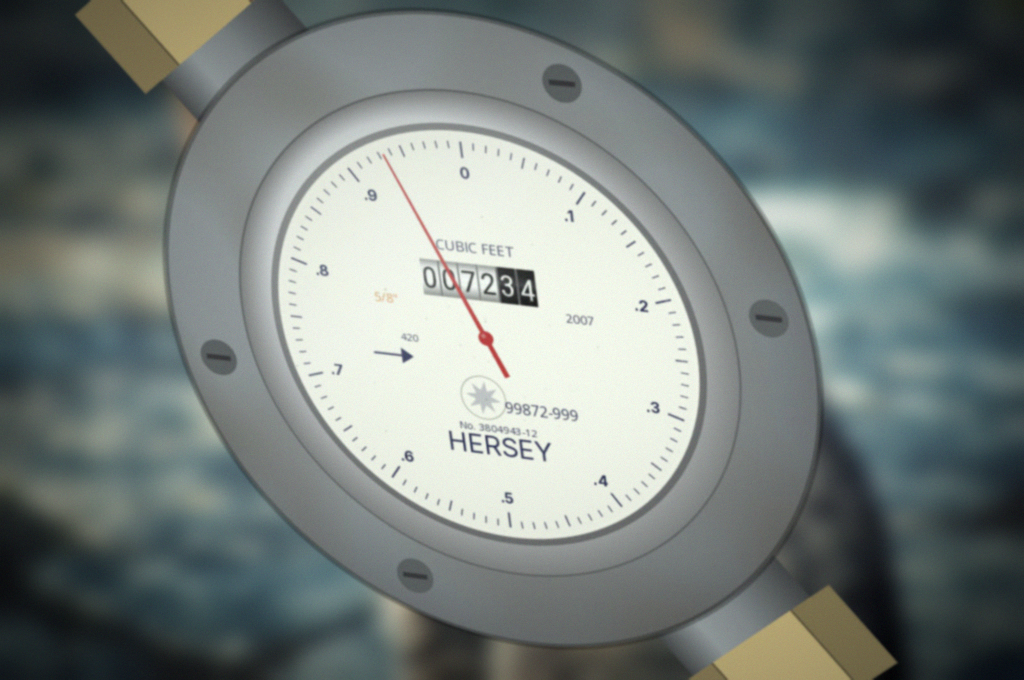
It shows **7233.93** ft³
